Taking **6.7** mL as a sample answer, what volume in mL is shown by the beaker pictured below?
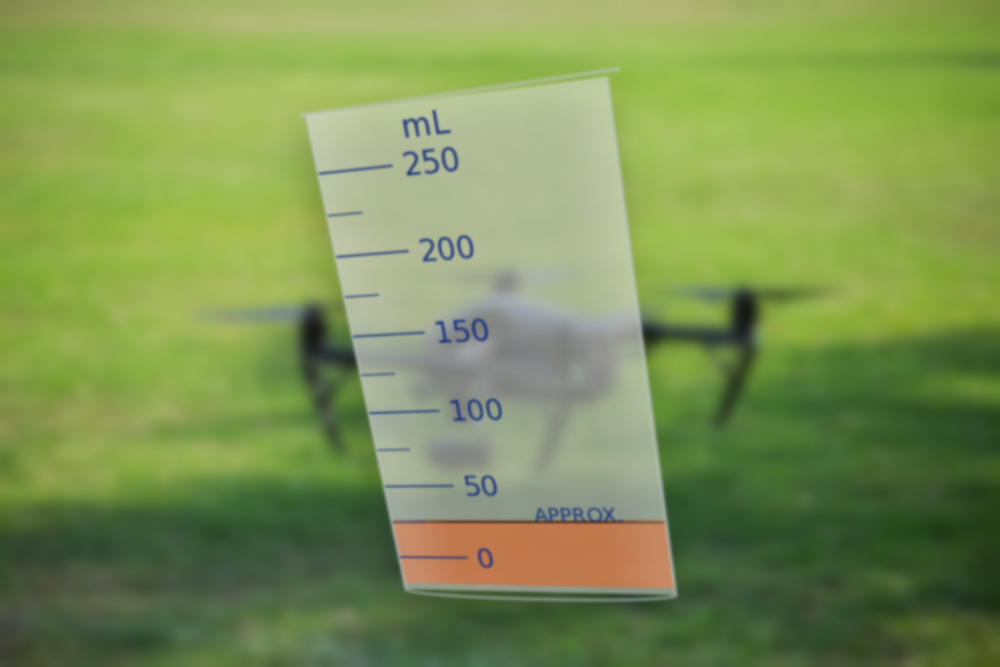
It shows **25** mL
